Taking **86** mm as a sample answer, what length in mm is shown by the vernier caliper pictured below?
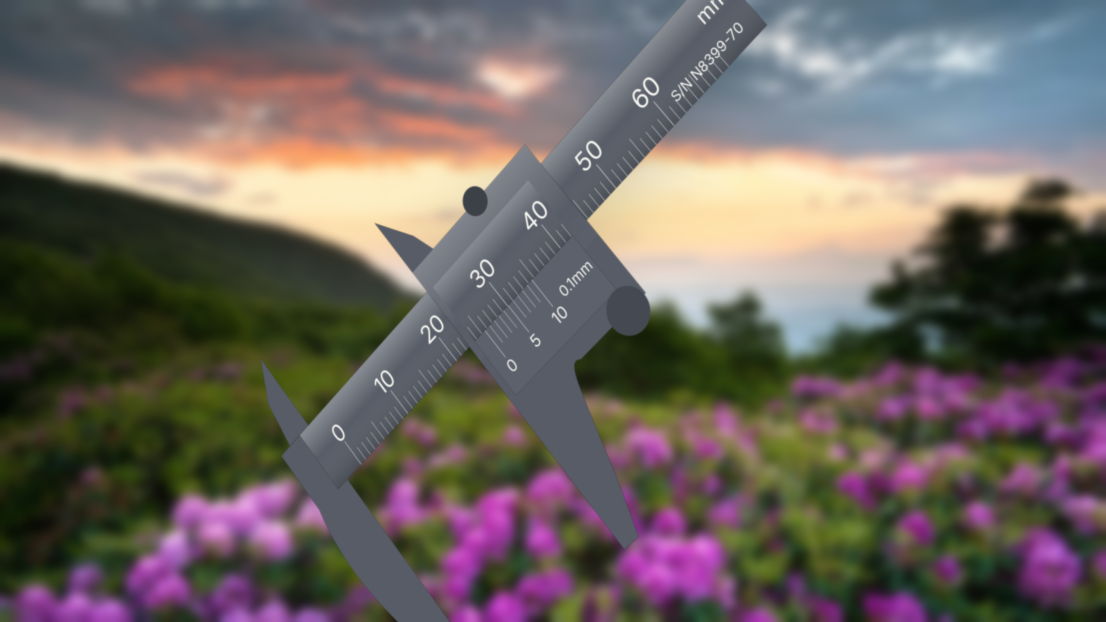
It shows **25.6** mm
